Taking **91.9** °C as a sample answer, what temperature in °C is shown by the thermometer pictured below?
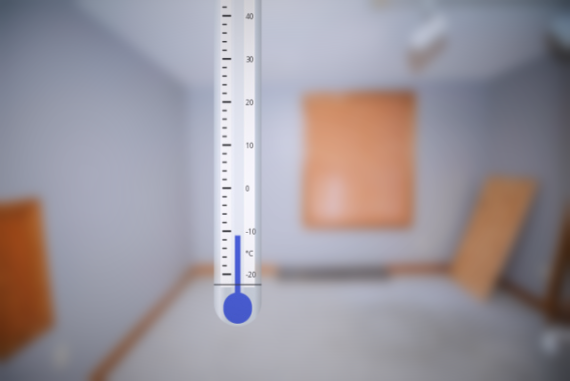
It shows **-11** °C
